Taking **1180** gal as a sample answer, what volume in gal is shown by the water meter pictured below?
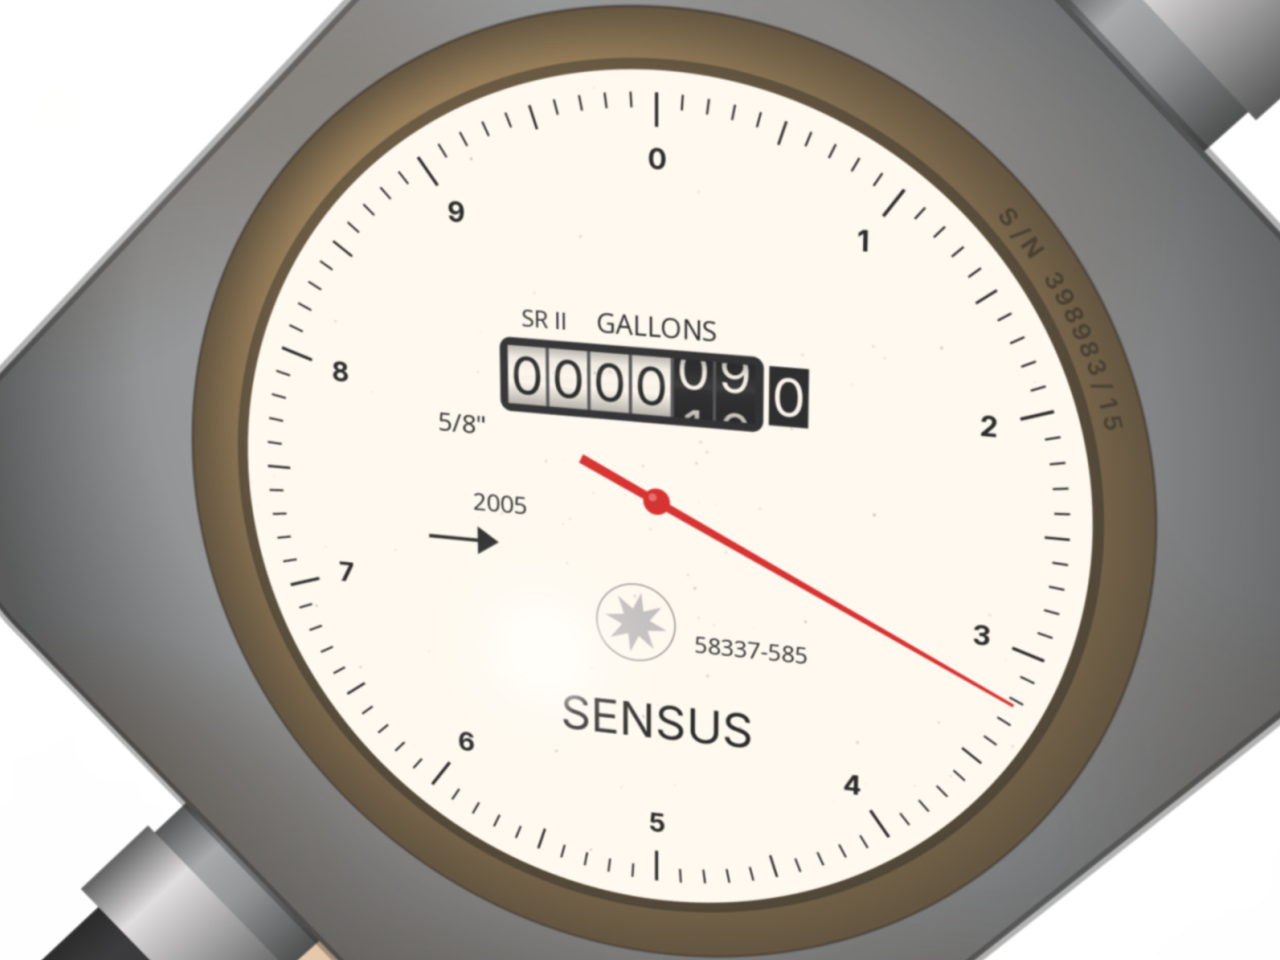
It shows **93.2** gal
